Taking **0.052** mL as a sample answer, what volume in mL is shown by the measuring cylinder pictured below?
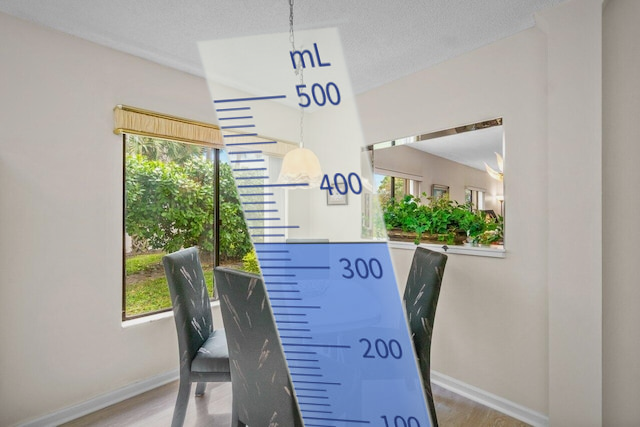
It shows **330** mL
